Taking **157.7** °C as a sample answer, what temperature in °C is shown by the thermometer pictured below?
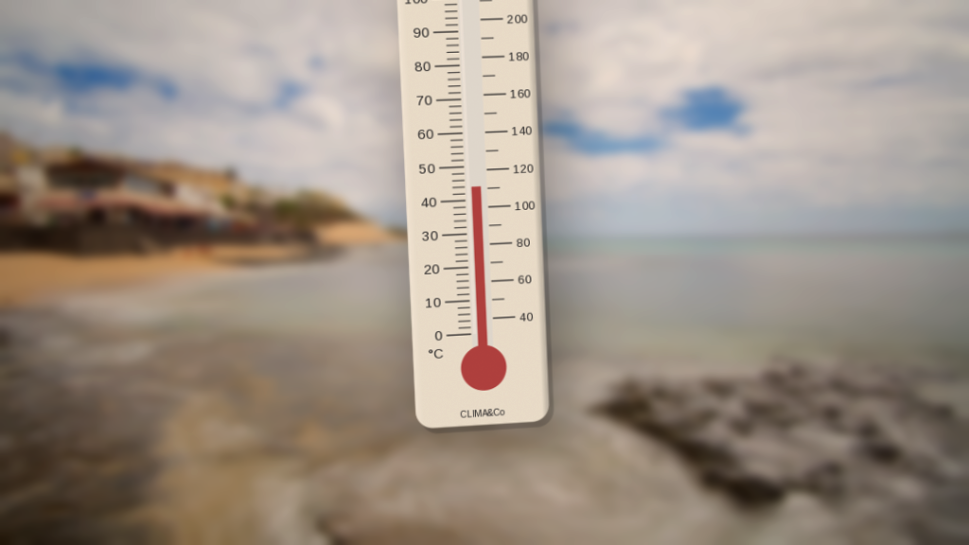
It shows **44** °C
